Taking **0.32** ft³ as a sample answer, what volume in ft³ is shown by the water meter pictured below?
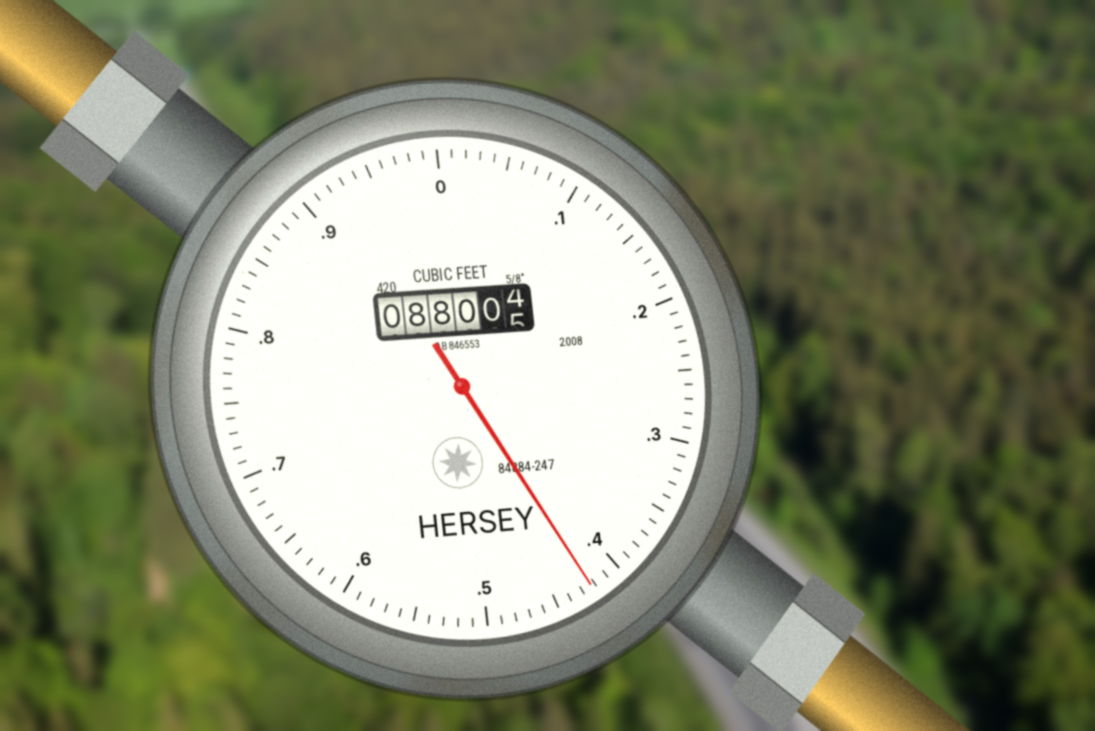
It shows **88004.42** ft³
